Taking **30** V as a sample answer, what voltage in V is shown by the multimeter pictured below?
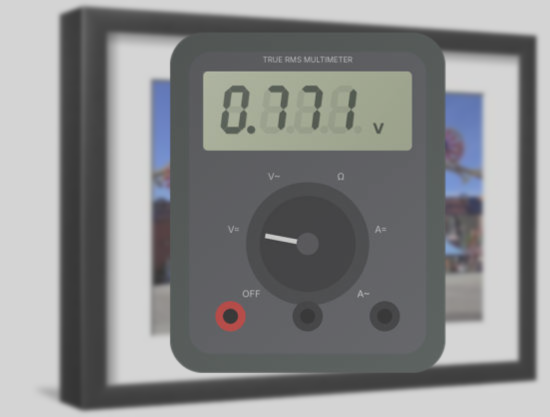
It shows **0.771** V
